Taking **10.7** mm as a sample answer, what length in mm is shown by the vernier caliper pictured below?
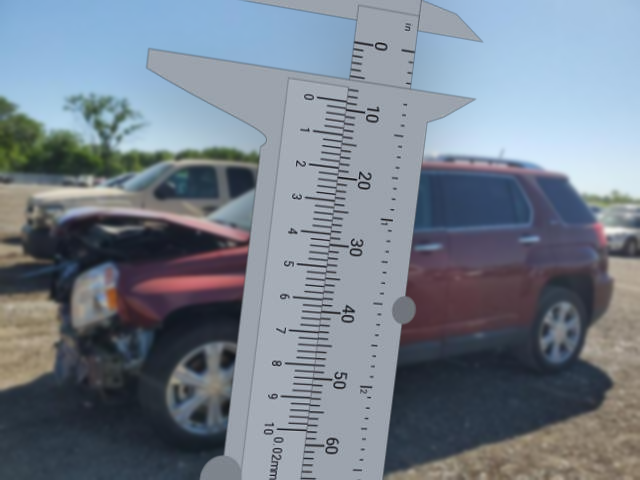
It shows **8.8** mm
